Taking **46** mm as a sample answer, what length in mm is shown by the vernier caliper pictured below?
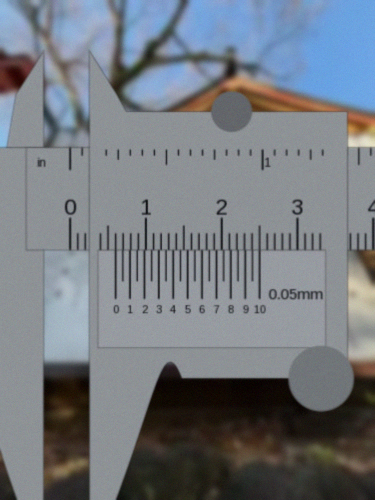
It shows **6.0** mm
